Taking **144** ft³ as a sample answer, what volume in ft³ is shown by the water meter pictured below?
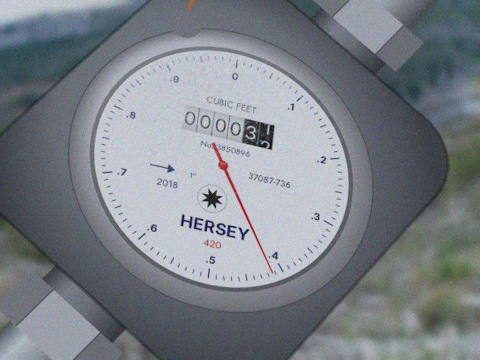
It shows **31.41** ft³
